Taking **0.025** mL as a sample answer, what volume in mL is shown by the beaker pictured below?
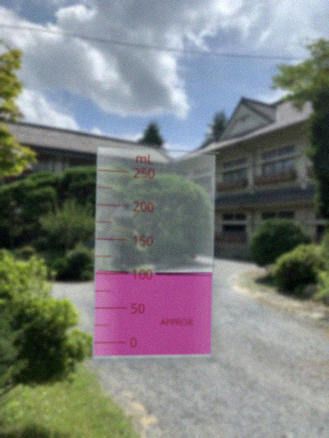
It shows **100** mL
